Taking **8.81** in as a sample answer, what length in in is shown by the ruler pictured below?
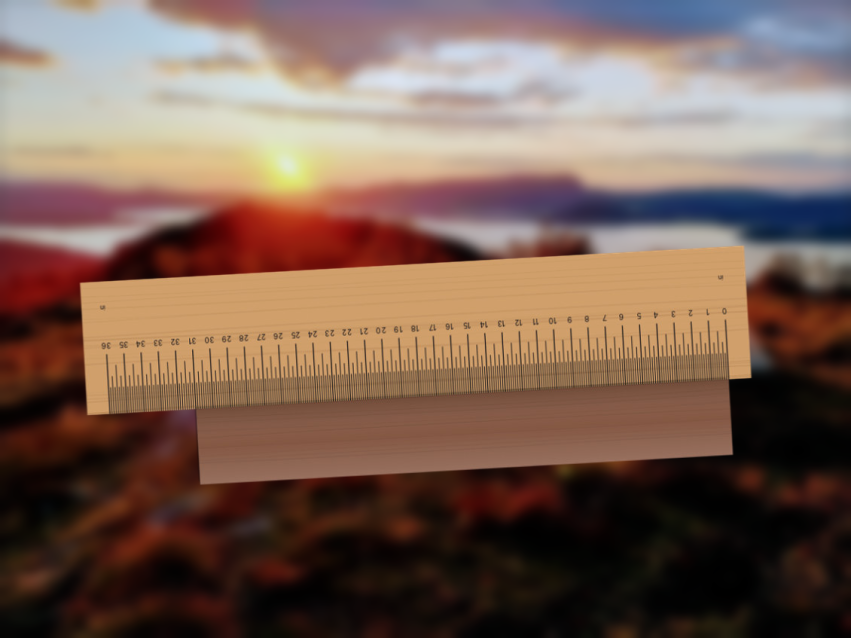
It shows **31** in
